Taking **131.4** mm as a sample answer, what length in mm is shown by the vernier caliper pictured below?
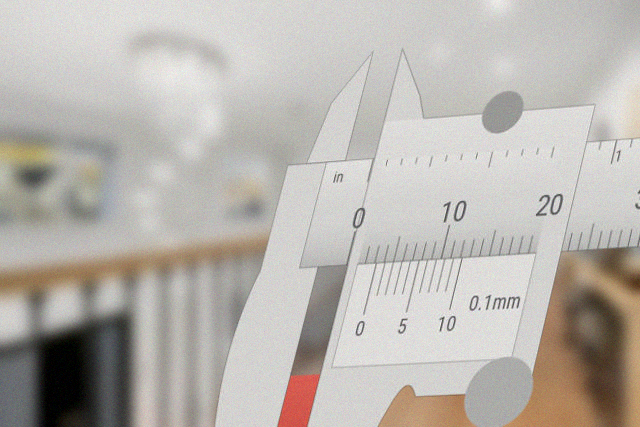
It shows **3.2** mm
